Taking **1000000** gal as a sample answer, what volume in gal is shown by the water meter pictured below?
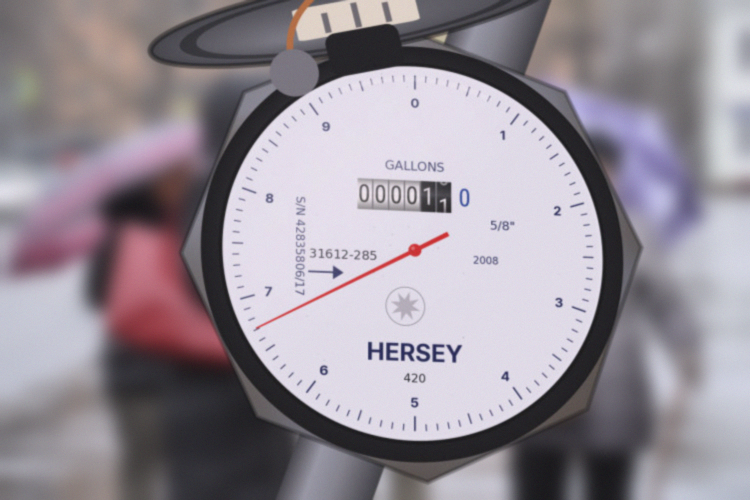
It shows **106.7** gal
